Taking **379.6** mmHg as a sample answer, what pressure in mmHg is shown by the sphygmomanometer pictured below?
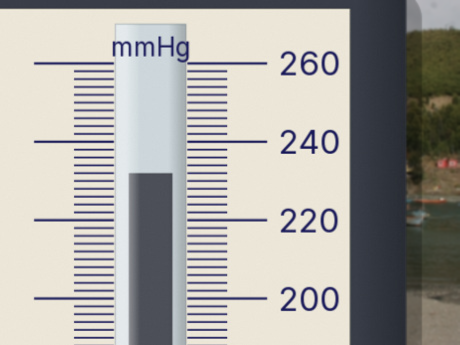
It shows **232** mmHg
